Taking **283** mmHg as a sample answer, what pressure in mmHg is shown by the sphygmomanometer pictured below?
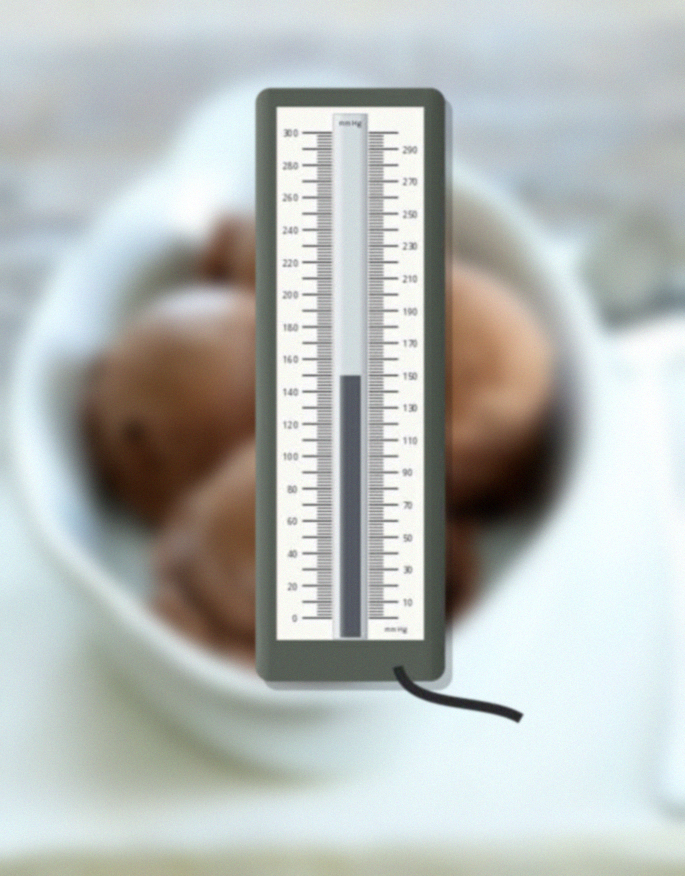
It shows **150** mmHg
